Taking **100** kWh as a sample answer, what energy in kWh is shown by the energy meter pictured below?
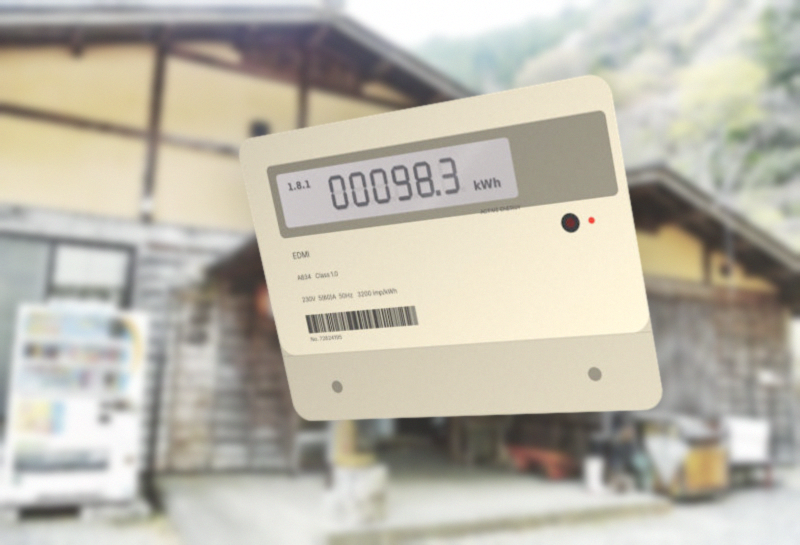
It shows **98.3** kWh
